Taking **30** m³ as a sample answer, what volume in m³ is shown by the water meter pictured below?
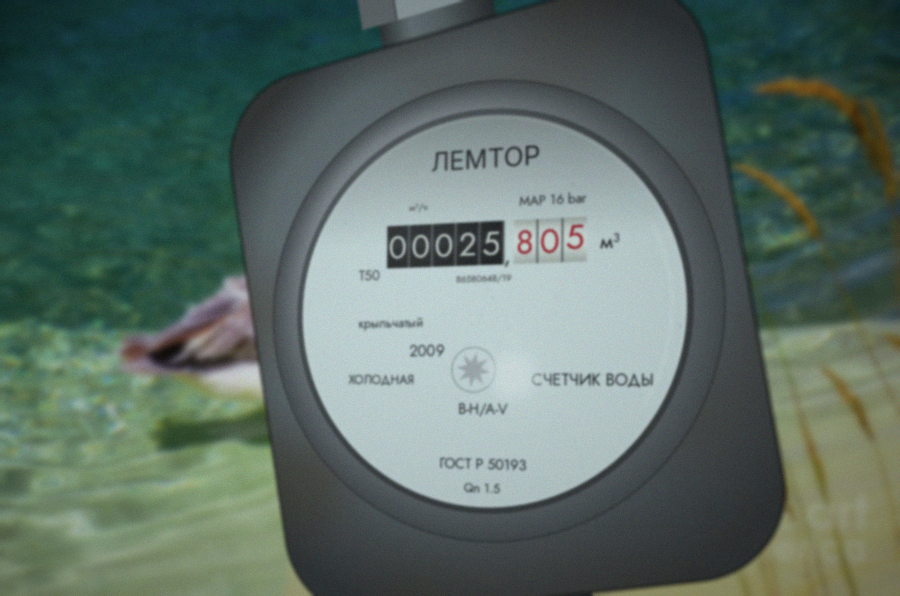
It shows **25.805** m³
